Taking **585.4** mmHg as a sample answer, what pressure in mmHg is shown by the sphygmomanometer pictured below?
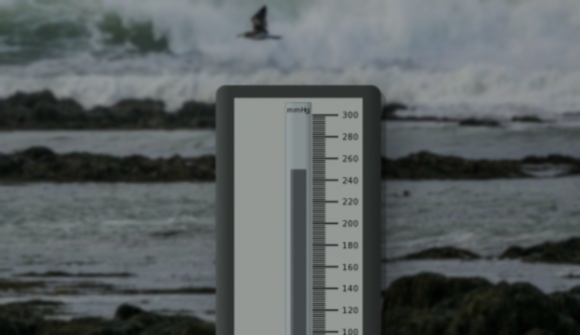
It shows **250** mmHg
